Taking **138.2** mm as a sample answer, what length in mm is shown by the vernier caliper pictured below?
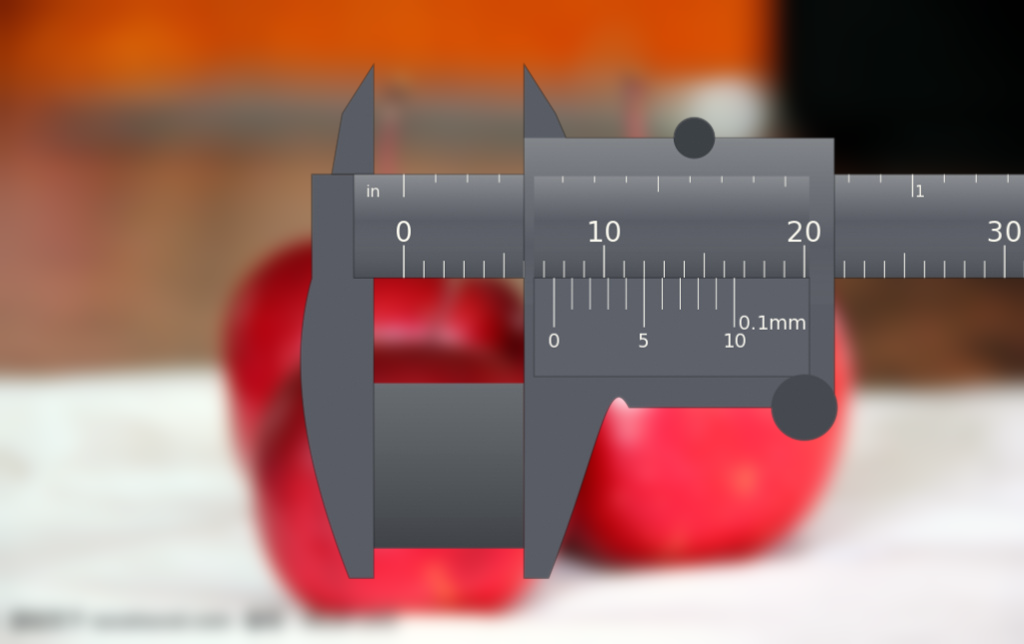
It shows **7.5** mm
